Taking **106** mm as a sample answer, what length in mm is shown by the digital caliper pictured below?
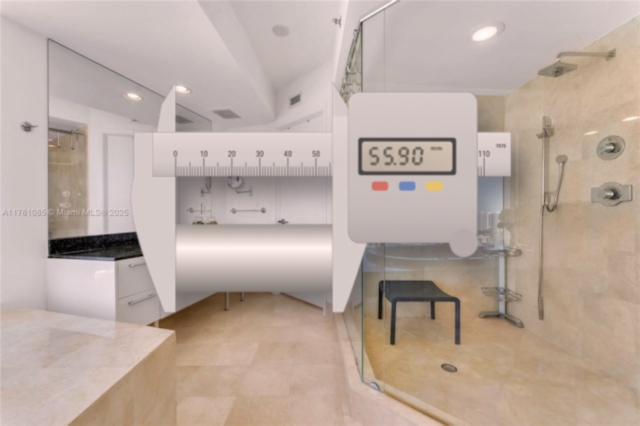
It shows **55.90** mm
